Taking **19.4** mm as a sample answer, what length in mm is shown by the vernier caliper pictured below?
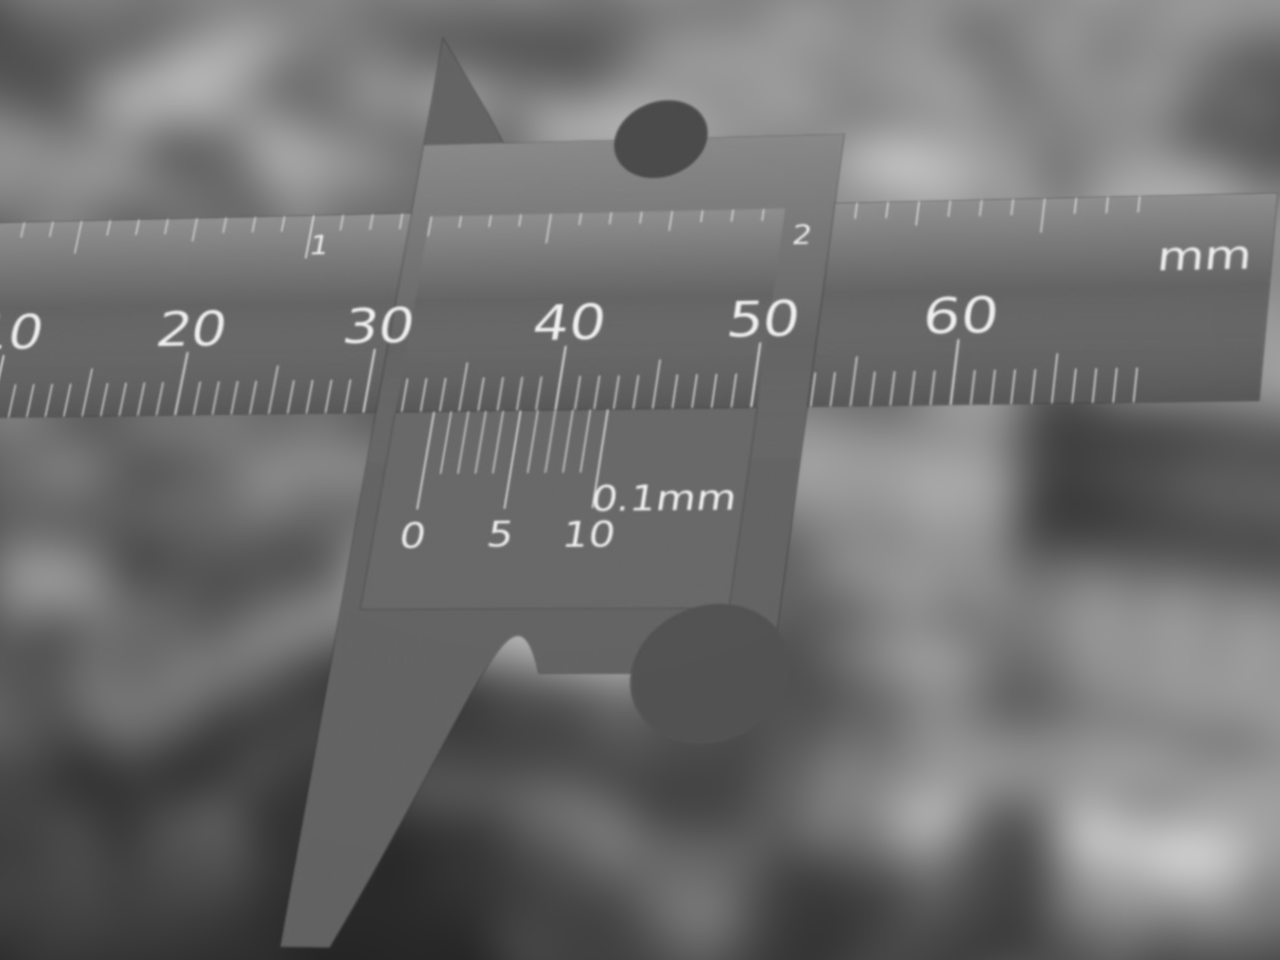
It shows **33.7** mm
